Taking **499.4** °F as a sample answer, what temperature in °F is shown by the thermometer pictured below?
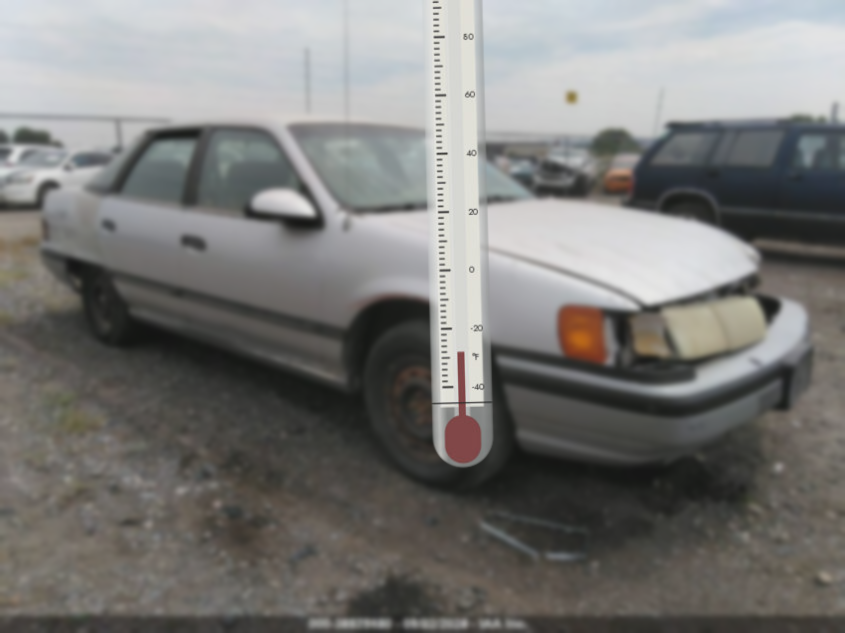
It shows **-28** °F
